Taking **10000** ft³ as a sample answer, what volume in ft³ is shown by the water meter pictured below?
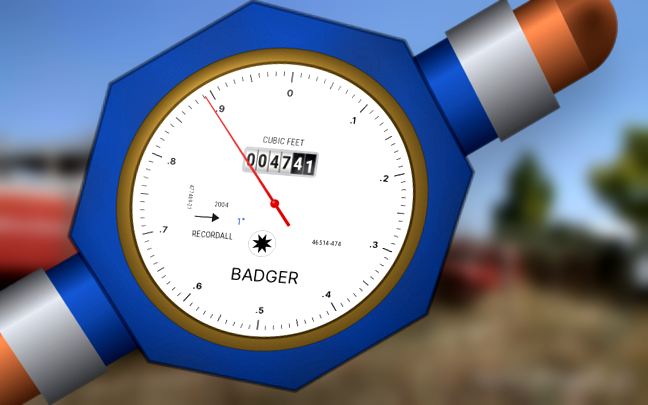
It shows **4740.89** ft³
